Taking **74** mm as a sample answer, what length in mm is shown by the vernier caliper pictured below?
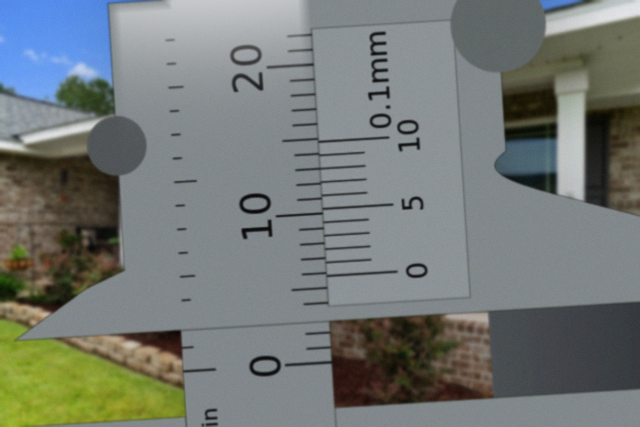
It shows **5.8** mm
